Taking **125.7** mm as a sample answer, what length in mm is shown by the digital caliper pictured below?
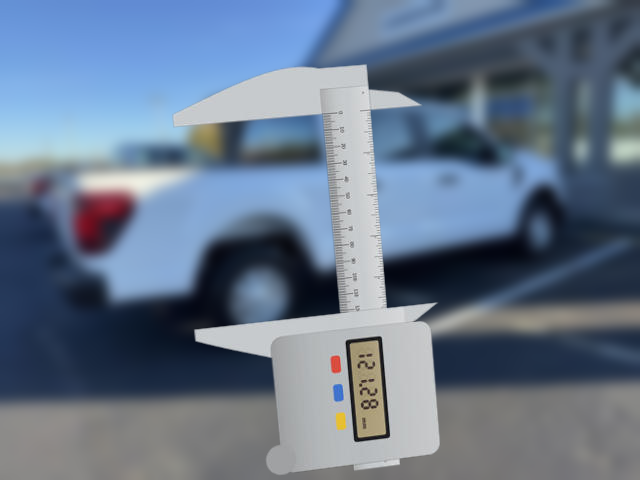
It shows **121.28** mm
